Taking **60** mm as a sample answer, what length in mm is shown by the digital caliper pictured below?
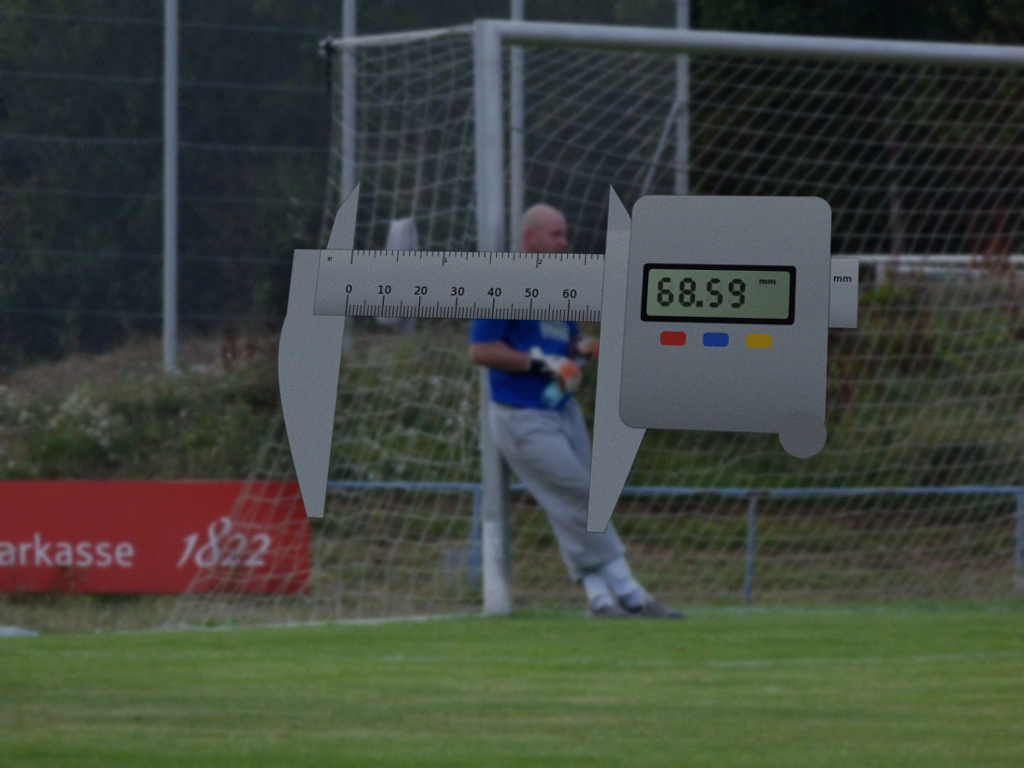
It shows **68.59** mm
